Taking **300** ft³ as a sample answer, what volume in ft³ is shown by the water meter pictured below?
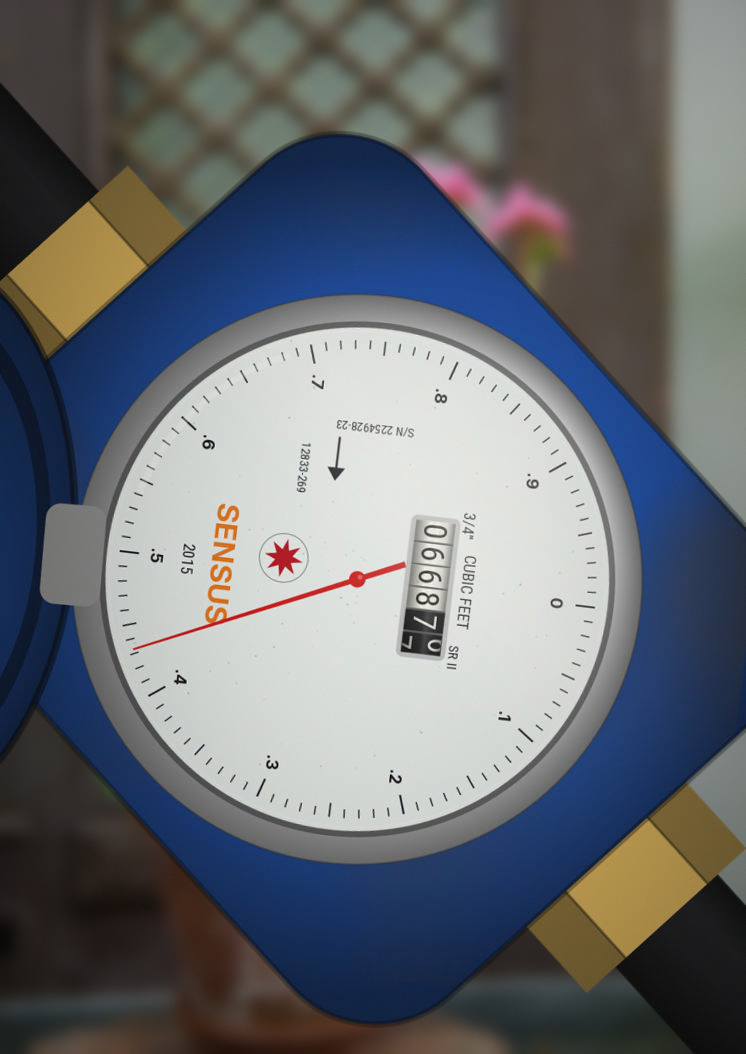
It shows **66876.43** ft³
